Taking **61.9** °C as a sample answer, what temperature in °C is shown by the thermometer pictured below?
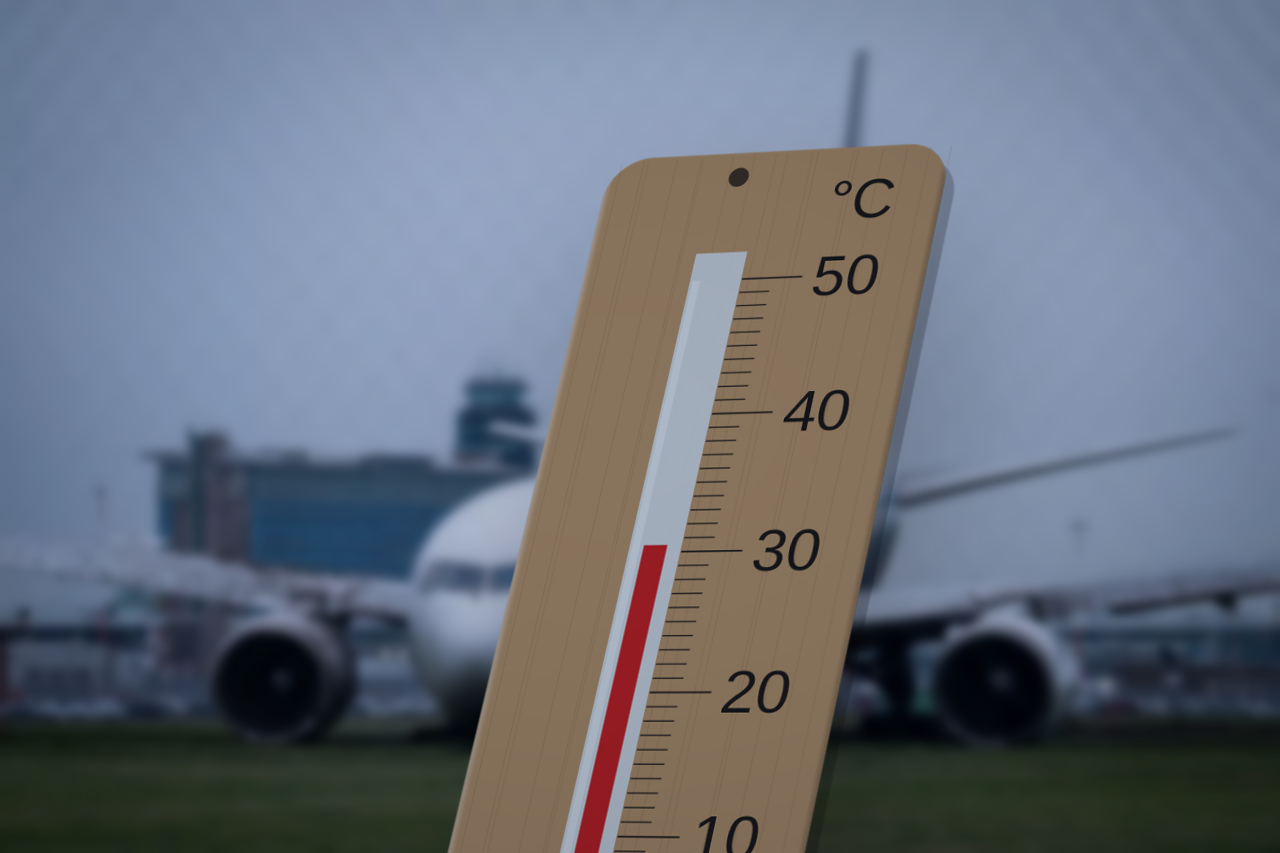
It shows **30.5** °C
